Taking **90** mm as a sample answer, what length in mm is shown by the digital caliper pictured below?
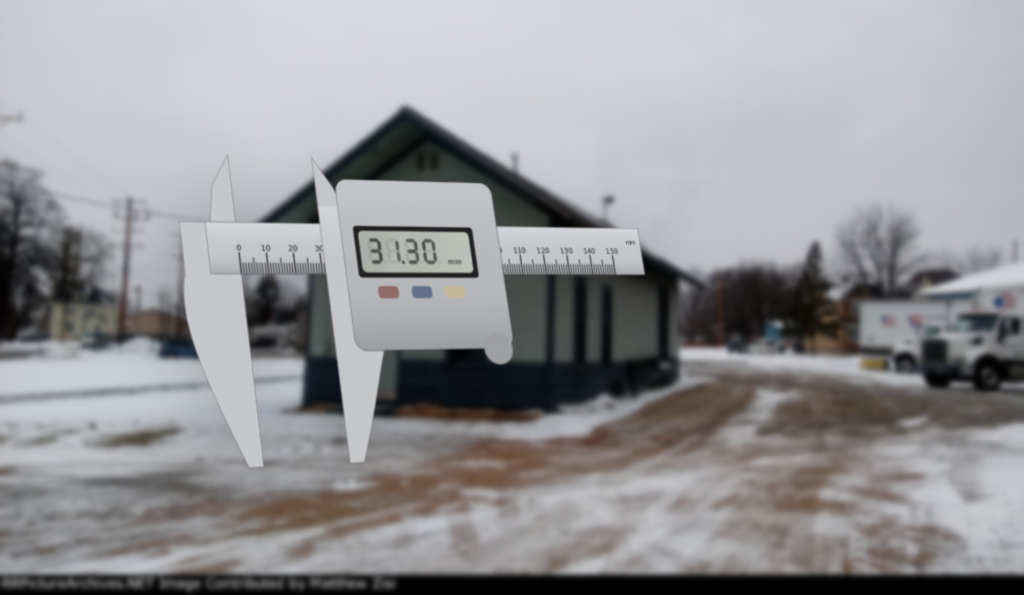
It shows **31.30** mm
